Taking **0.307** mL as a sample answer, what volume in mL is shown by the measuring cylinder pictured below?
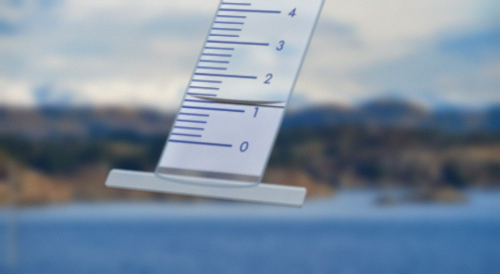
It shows **1.2** mL
